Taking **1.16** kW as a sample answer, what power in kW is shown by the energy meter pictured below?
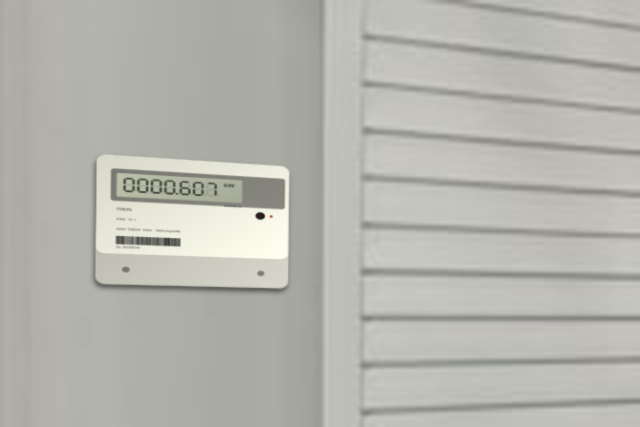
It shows **0.607** kW
